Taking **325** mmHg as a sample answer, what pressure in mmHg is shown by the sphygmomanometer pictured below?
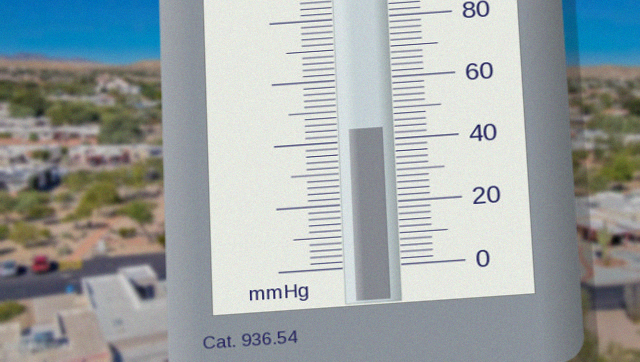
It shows **44** mmHg
